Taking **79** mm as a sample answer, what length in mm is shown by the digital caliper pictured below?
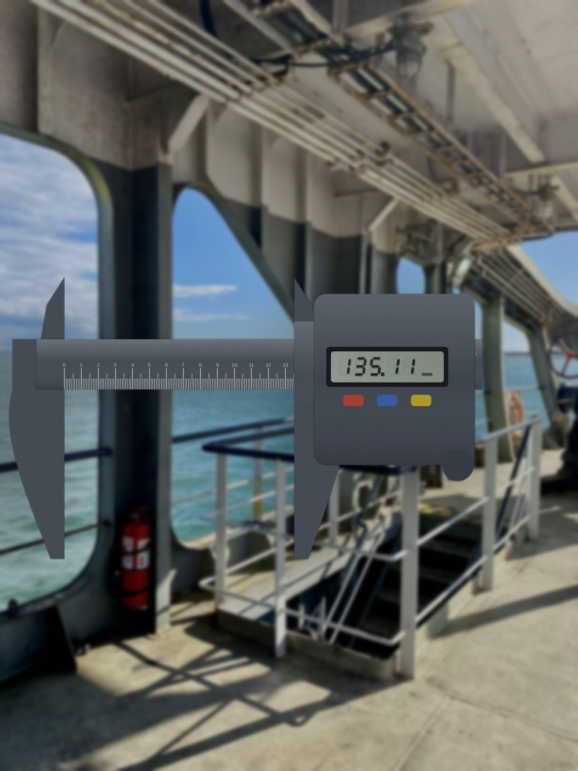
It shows **135.11** mm
